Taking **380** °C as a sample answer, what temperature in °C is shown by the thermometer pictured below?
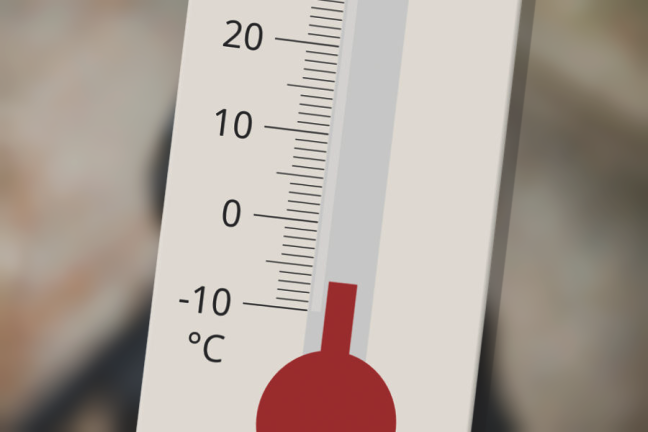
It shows **-6.5** °C
